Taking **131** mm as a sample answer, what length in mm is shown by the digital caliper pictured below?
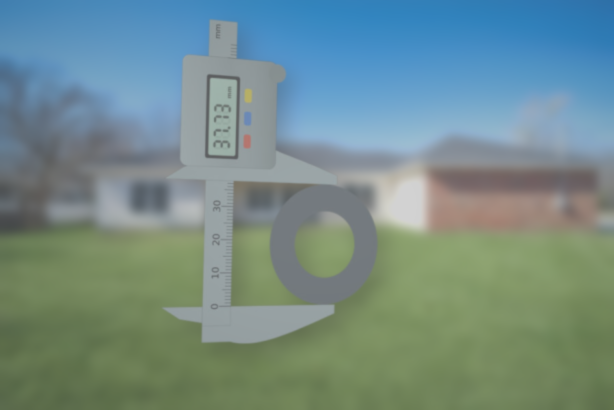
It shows **37.73** mm
